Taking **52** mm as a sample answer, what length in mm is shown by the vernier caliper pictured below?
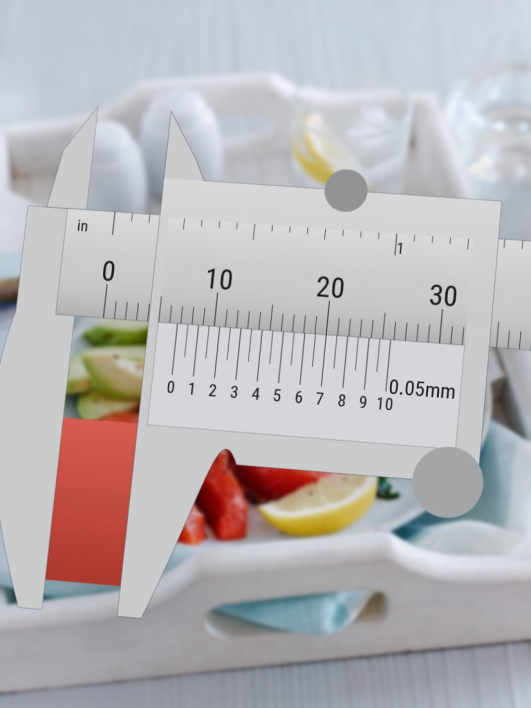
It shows **6.7** mm
